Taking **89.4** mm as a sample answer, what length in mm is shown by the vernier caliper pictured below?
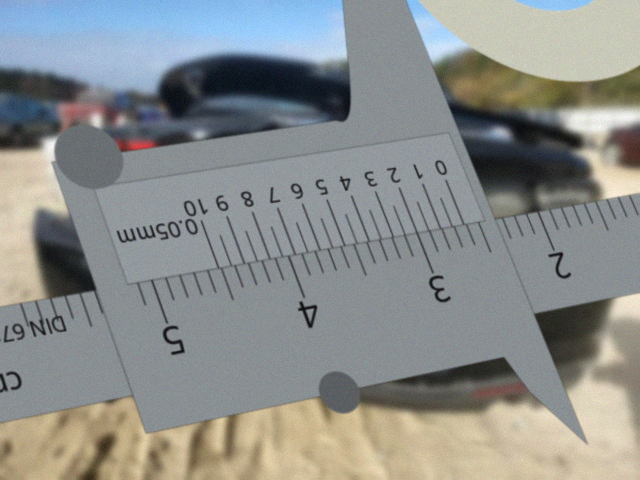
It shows **26.2** mm
